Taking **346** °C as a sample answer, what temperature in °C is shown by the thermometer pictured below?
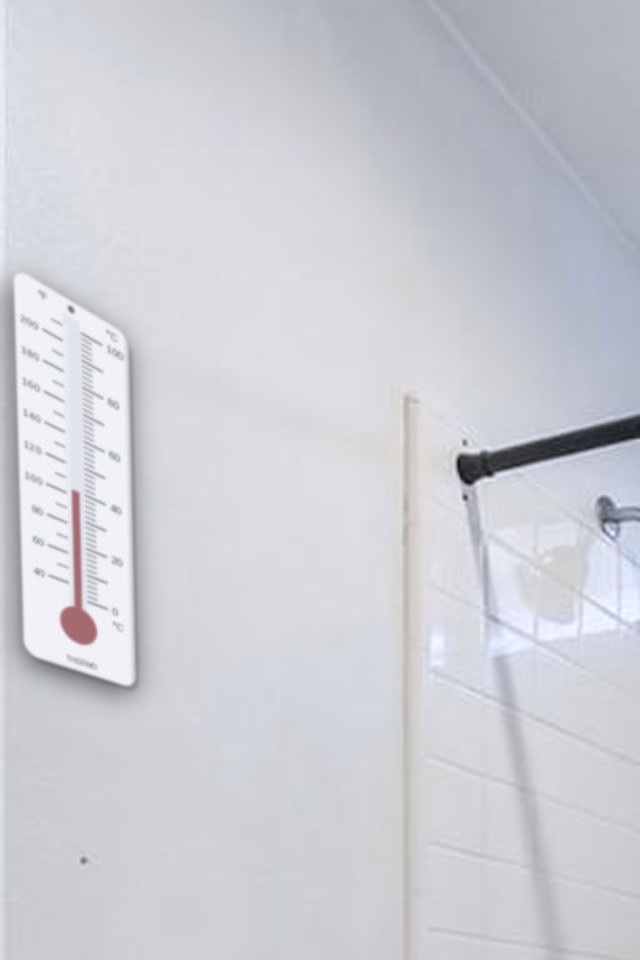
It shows **40** °C
